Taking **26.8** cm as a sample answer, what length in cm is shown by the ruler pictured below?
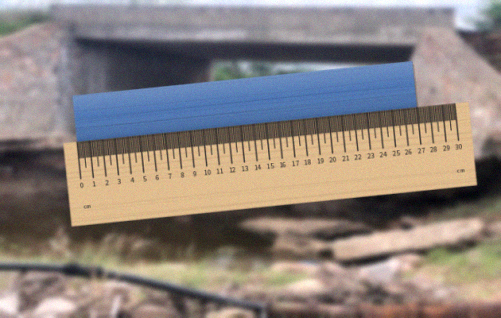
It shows **27** cm
